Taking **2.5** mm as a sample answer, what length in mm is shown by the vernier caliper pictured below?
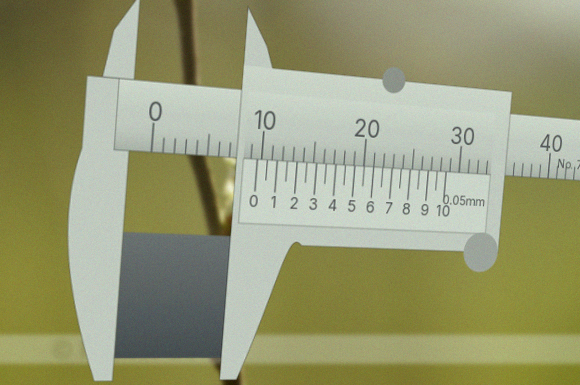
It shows **9.6** mm
